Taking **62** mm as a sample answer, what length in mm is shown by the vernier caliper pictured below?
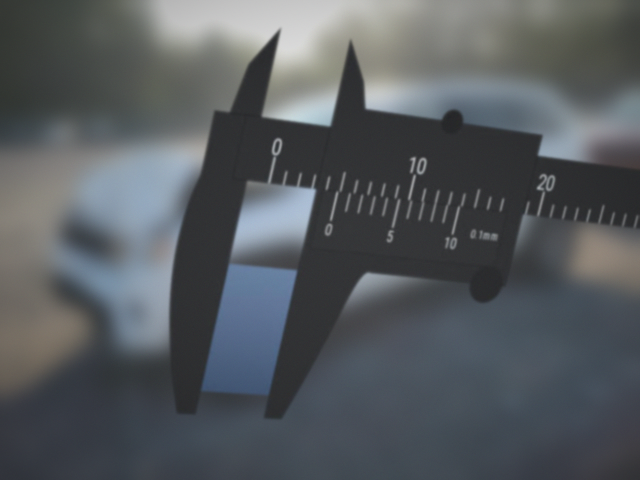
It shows **4.8** mm
